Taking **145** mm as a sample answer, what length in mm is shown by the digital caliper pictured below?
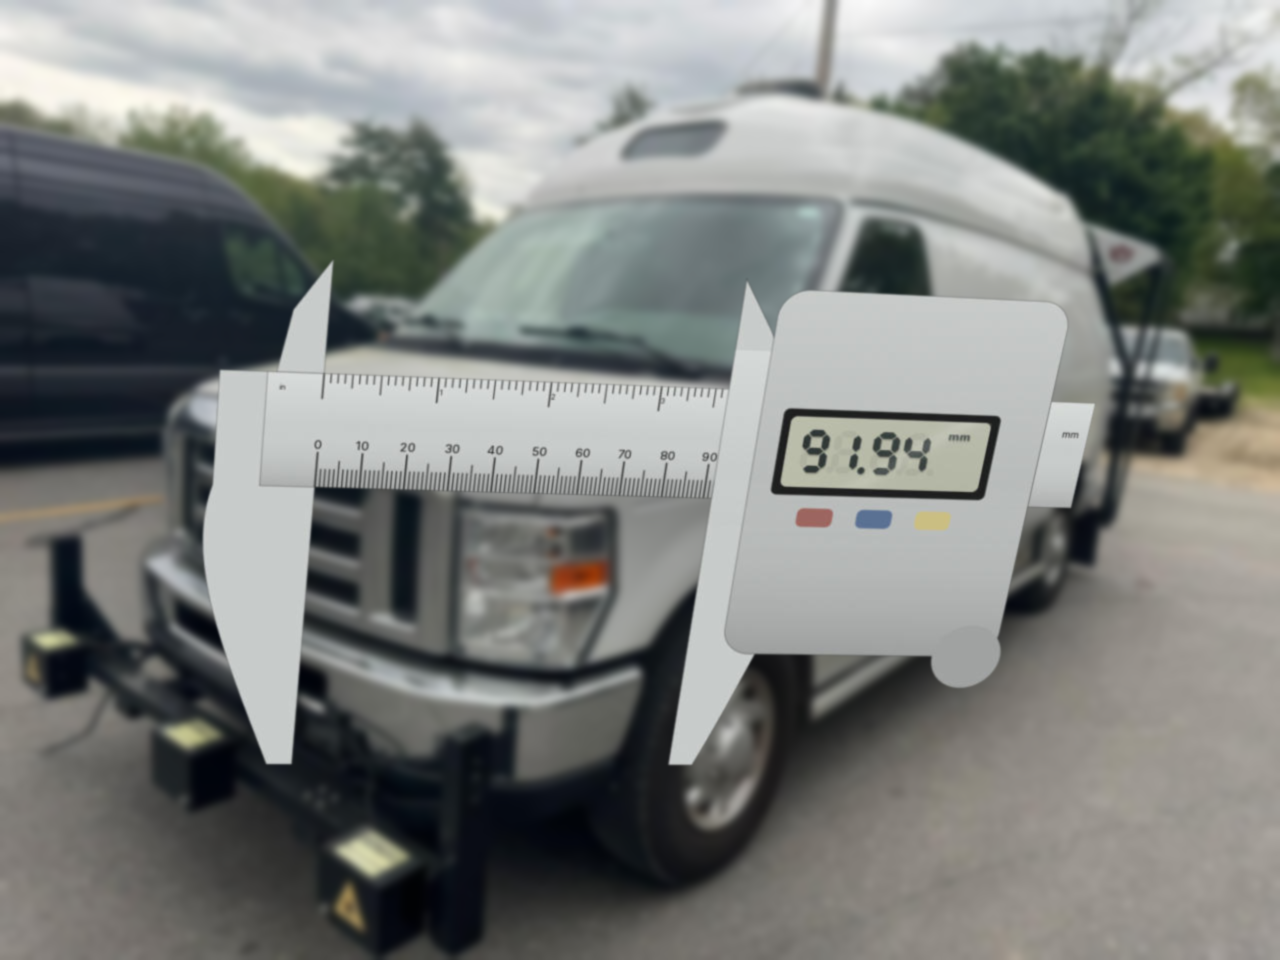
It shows **91.94** mm
